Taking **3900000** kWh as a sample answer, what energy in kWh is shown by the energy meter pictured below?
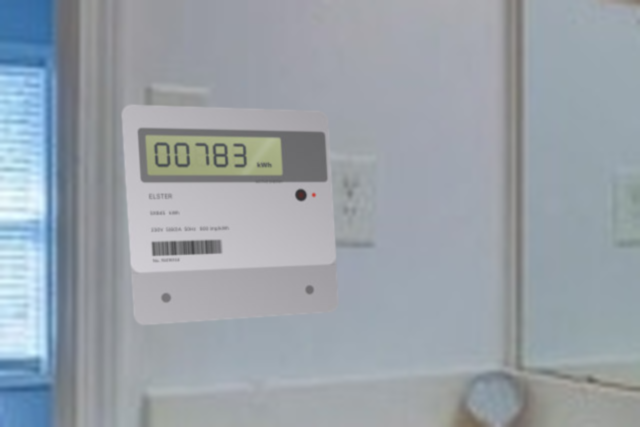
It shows **783** kWh
